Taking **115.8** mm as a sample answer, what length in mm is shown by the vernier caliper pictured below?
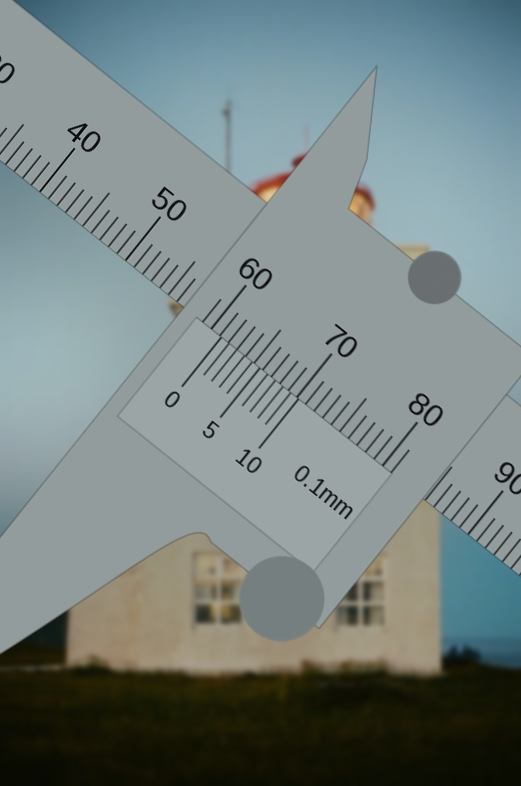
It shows **61.2** mm
